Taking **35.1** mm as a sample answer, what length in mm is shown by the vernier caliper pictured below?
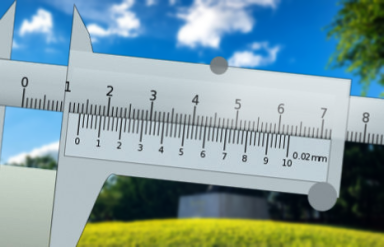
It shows **13.5** mm
